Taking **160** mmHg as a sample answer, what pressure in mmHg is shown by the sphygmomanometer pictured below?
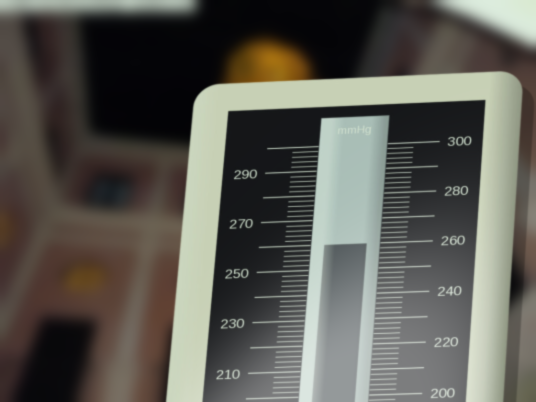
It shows **260** mmHg
